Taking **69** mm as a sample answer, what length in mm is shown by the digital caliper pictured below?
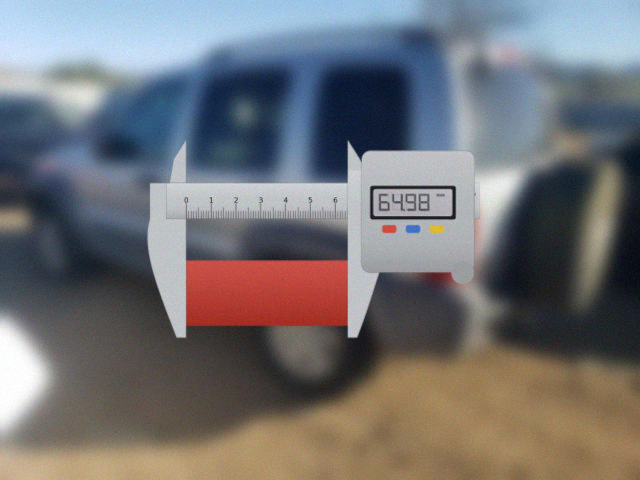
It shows **64.98** mm
